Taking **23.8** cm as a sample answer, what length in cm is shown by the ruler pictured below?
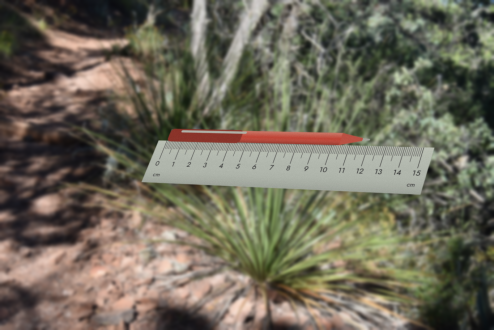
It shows **12** cm
